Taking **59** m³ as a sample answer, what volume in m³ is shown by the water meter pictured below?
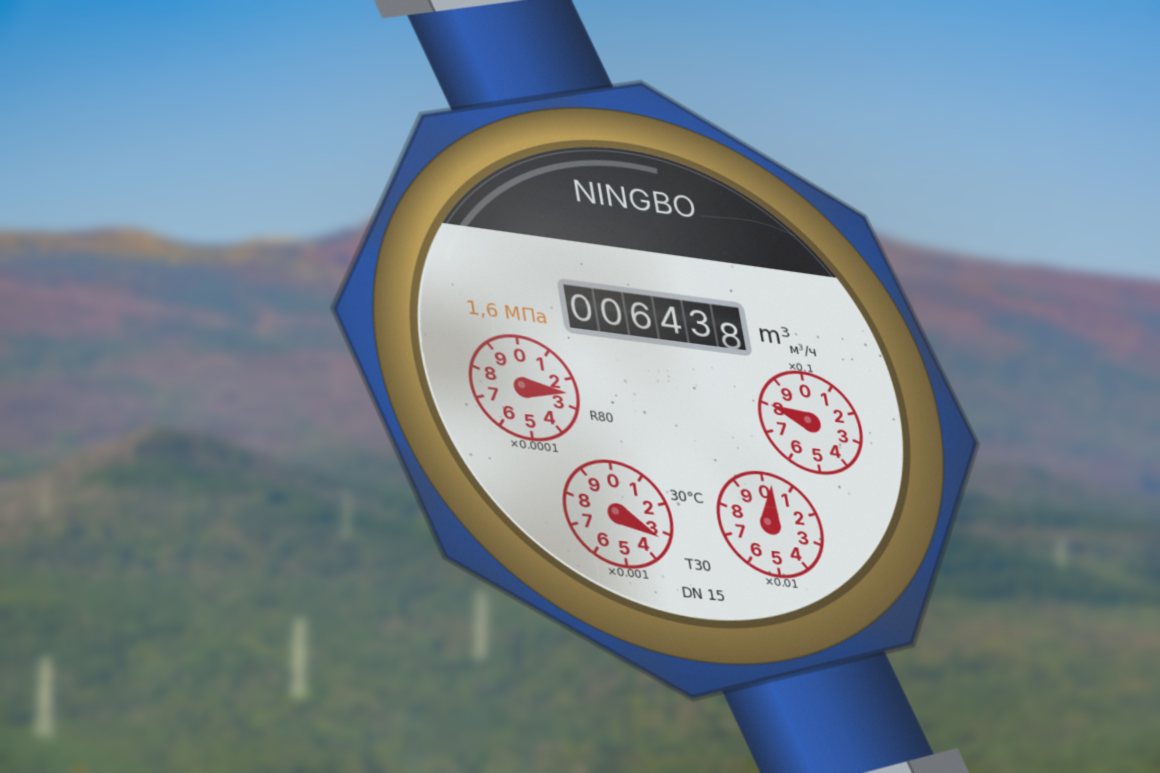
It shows **6437.8032** m³
